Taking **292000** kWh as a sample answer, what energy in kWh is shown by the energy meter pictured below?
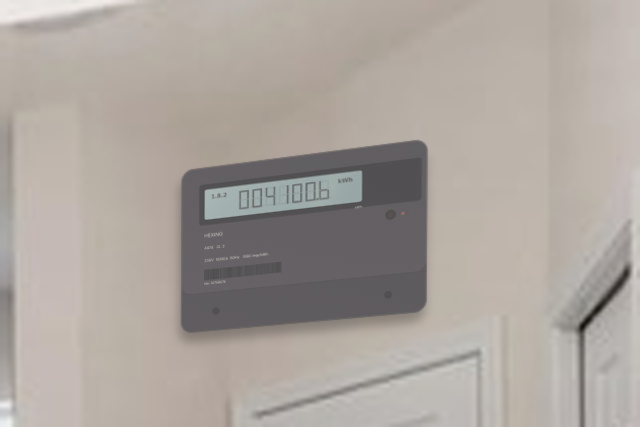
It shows **4100.6** kWh
